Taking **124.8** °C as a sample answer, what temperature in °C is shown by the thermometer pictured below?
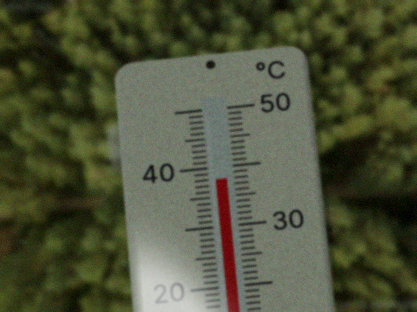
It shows **38** °C
